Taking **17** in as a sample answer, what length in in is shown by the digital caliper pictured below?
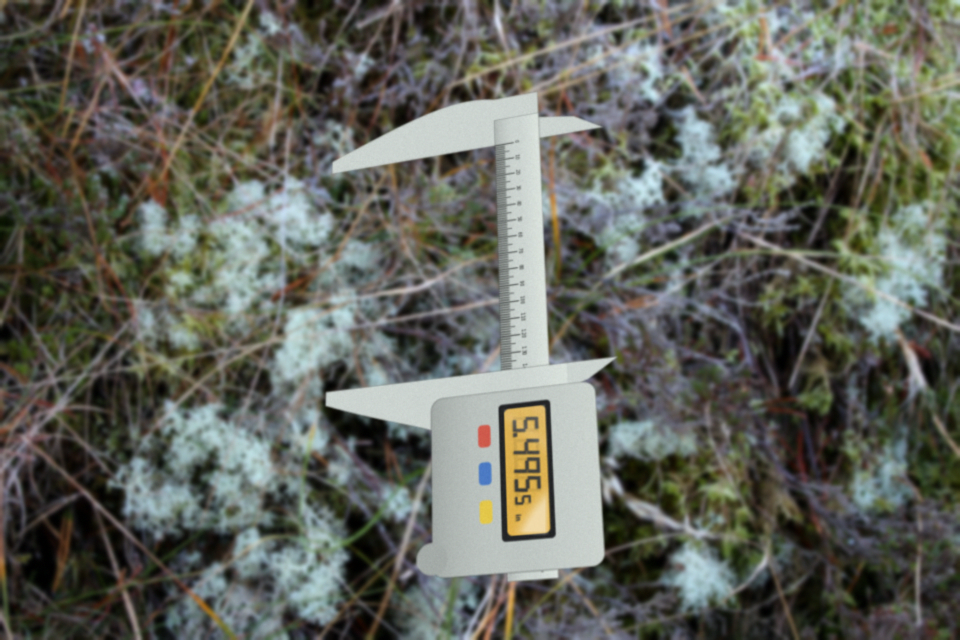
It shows **5.4955** in
